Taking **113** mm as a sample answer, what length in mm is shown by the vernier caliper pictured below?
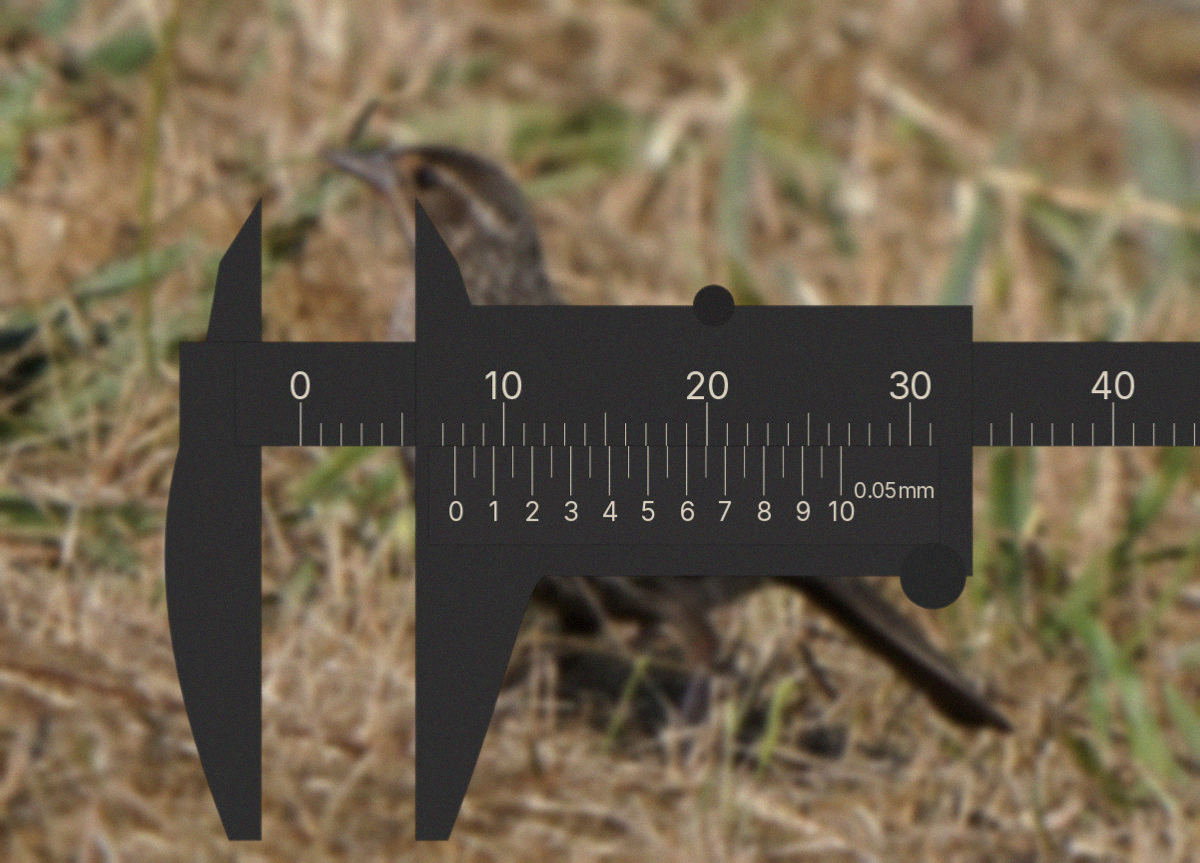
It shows **7.6** mm
